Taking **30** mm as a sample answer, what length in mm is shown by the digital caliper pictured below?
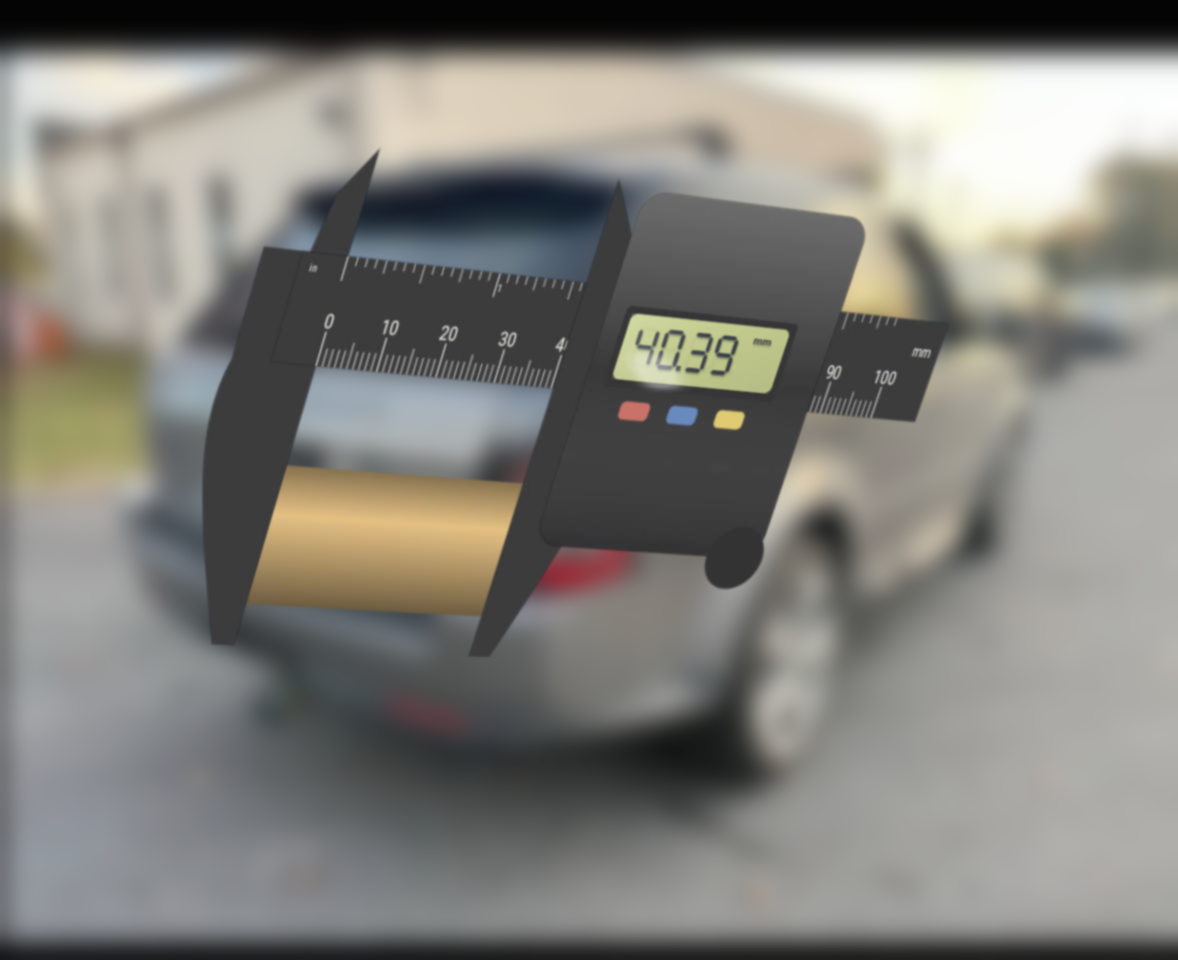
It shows **40.39** mm
